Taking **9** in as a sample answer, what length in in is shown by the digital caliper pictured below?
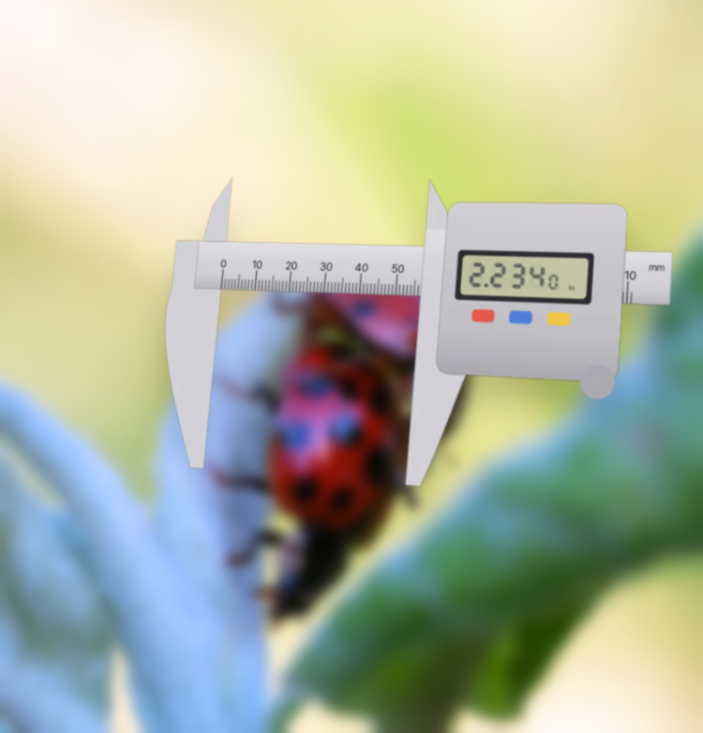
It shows **2.2340** in
